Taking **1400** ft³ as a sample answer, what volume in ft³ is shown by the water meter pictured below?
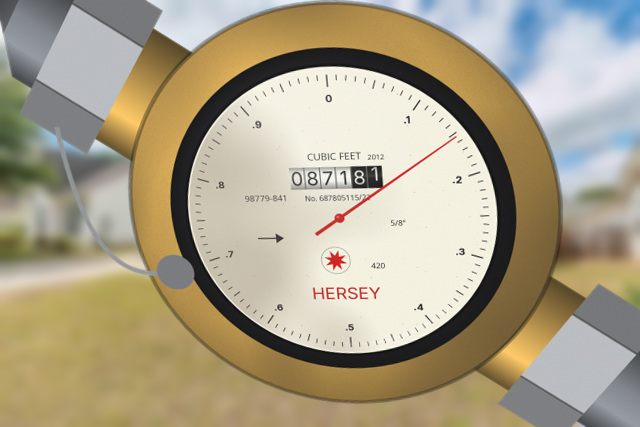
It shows **87181.15** ft³
